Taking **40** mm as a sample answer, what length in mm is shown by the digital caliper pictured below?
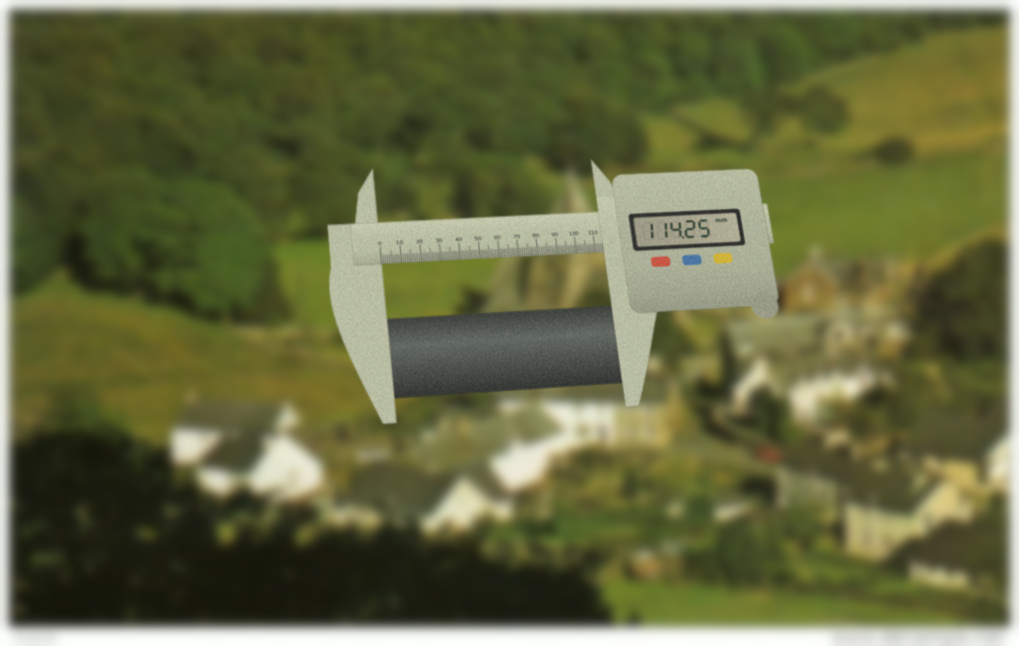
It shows **114.25** mm
